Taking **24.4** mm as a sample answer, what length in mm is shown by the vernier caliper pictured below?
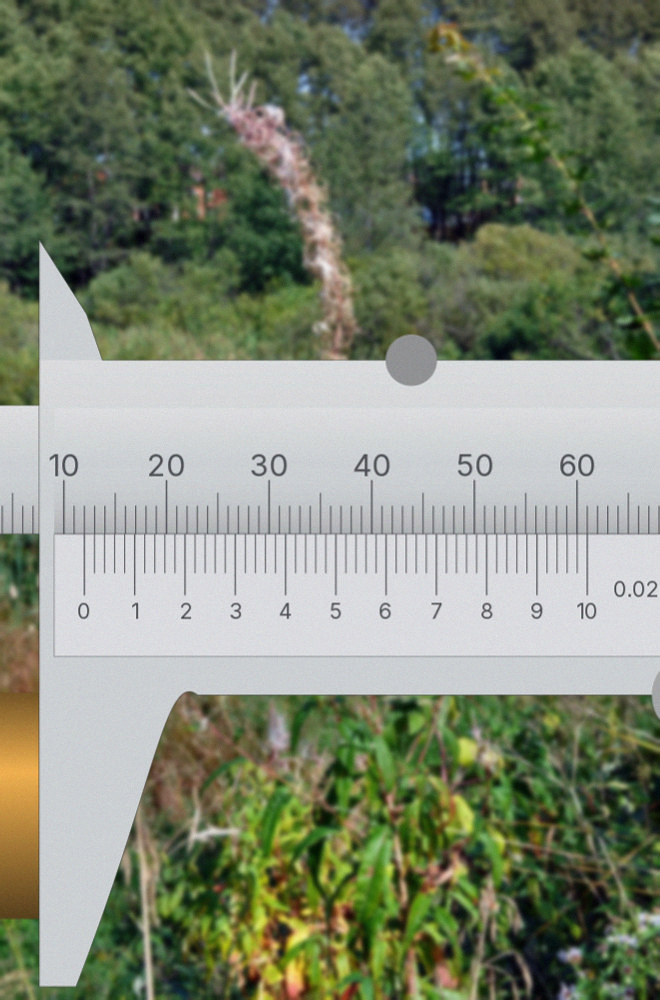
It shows **12.0** mm
